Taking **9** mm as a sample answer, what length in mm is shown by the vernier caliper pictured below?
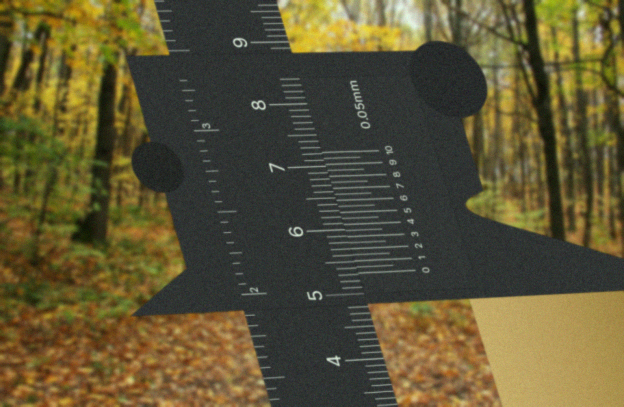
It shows **53.2** mm
